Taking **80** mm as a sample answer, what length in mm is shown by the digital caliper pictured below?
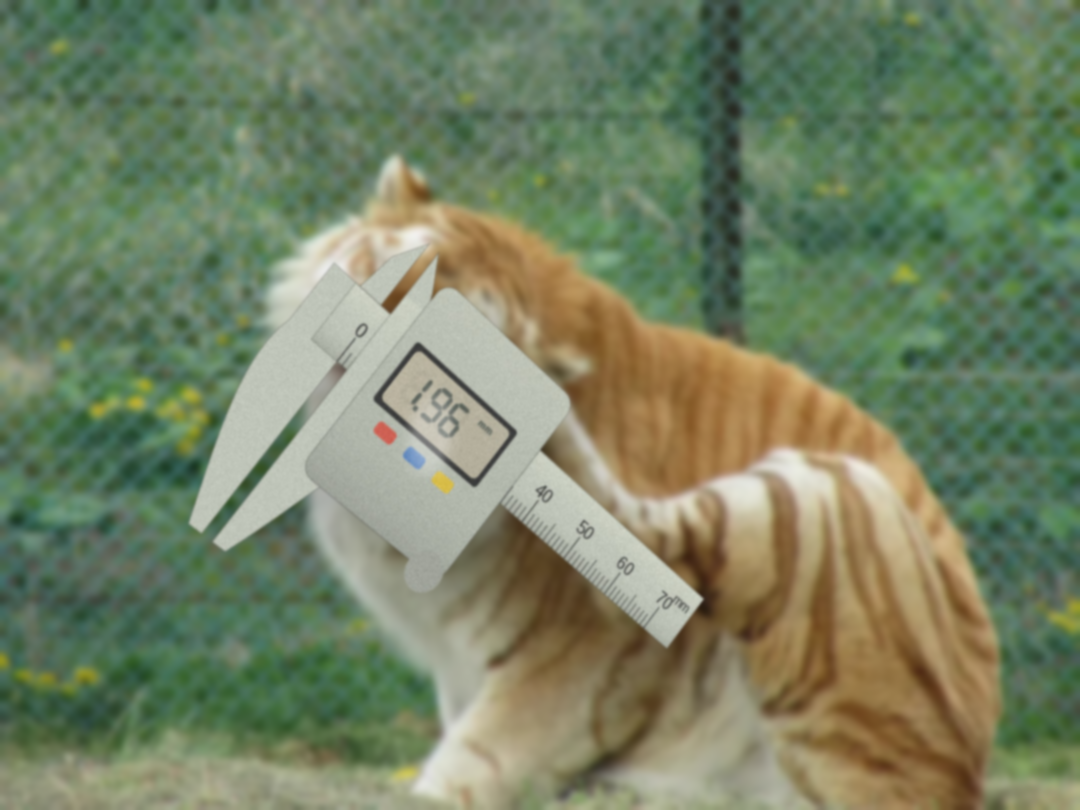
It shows **1.96** mm
